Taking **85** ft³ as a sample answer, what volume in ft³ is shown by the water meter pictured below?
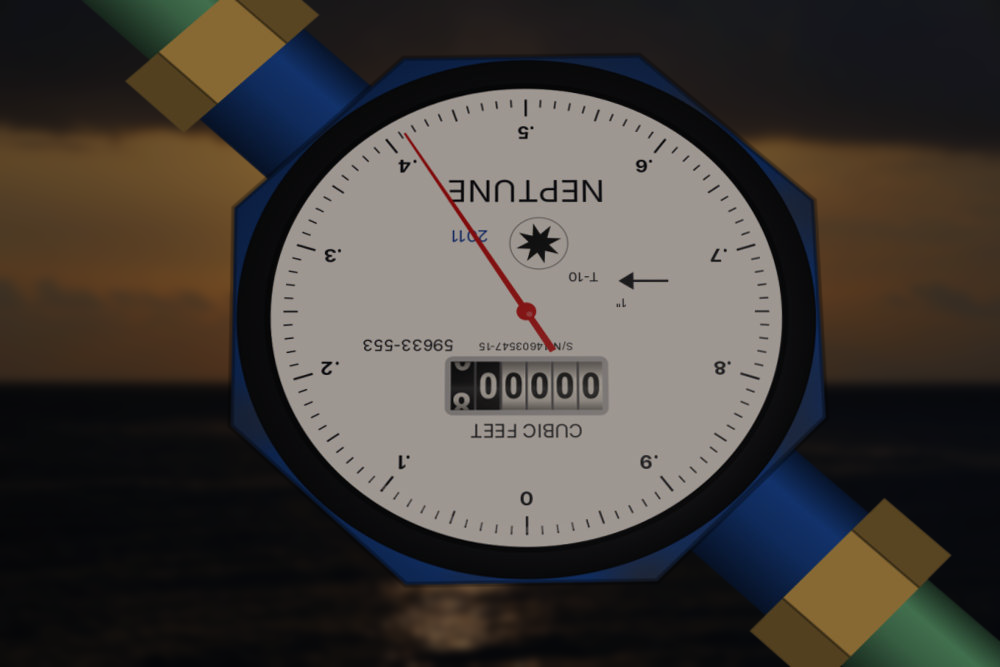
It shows **8.41** ft³
